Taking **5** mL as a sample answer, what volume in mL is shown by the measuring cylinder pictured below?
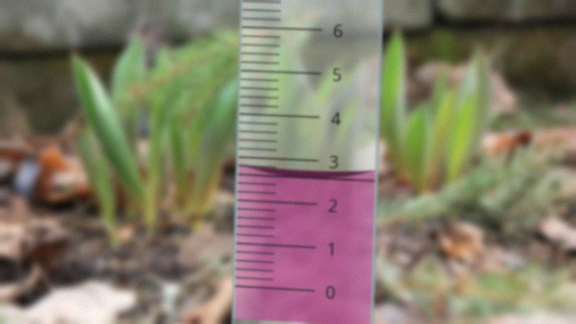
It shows **2.6** mL
